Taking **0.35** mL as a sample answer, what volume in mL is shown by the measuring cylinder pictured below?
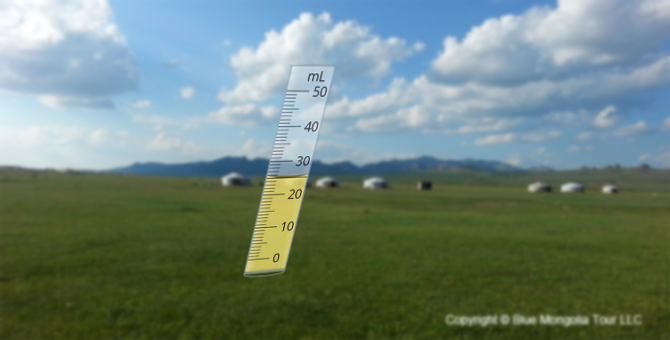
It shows **25** mL
